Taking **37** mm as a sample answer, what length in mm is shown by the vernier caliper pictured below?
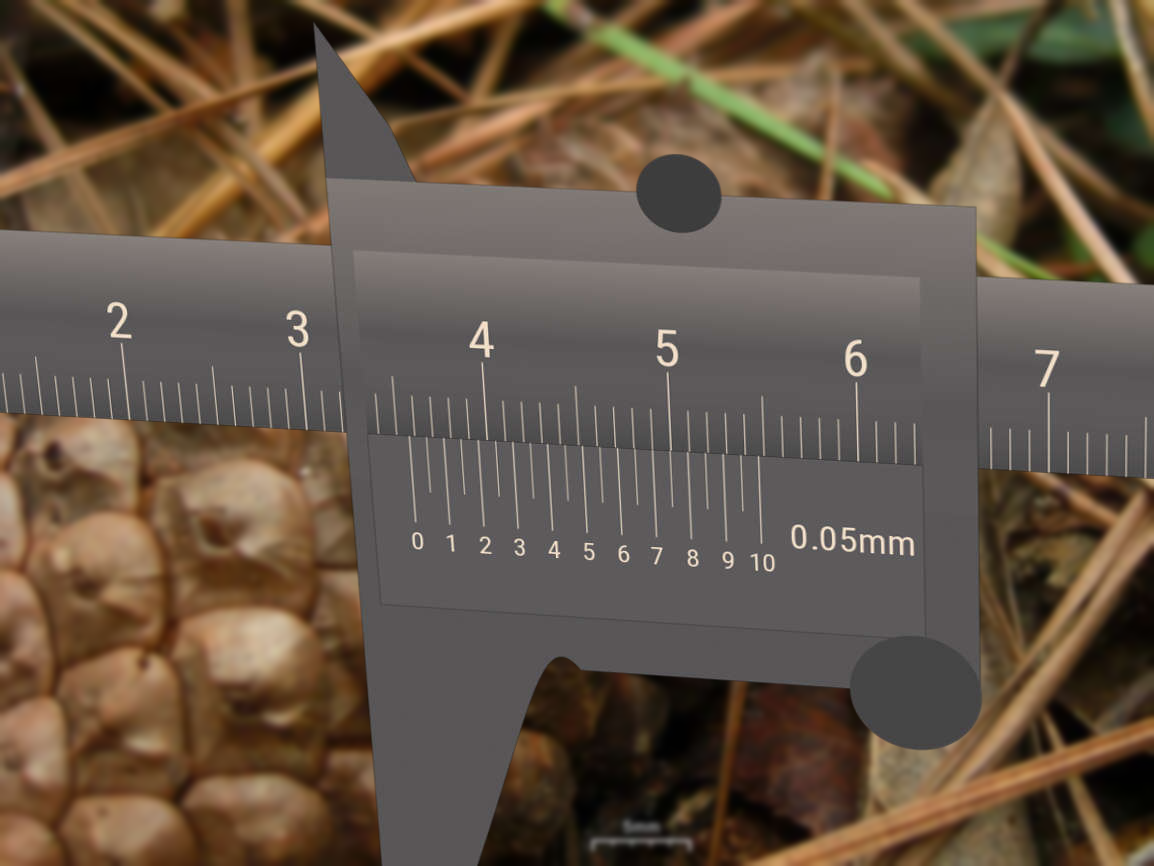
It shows **35.7** mm
